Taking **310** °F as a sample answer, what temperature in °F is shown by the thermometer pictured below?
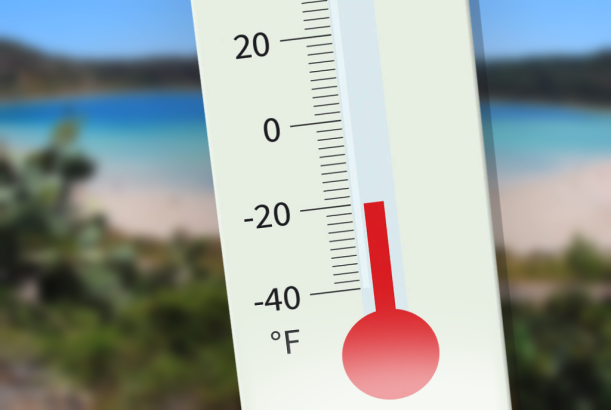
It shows **-20** °F
